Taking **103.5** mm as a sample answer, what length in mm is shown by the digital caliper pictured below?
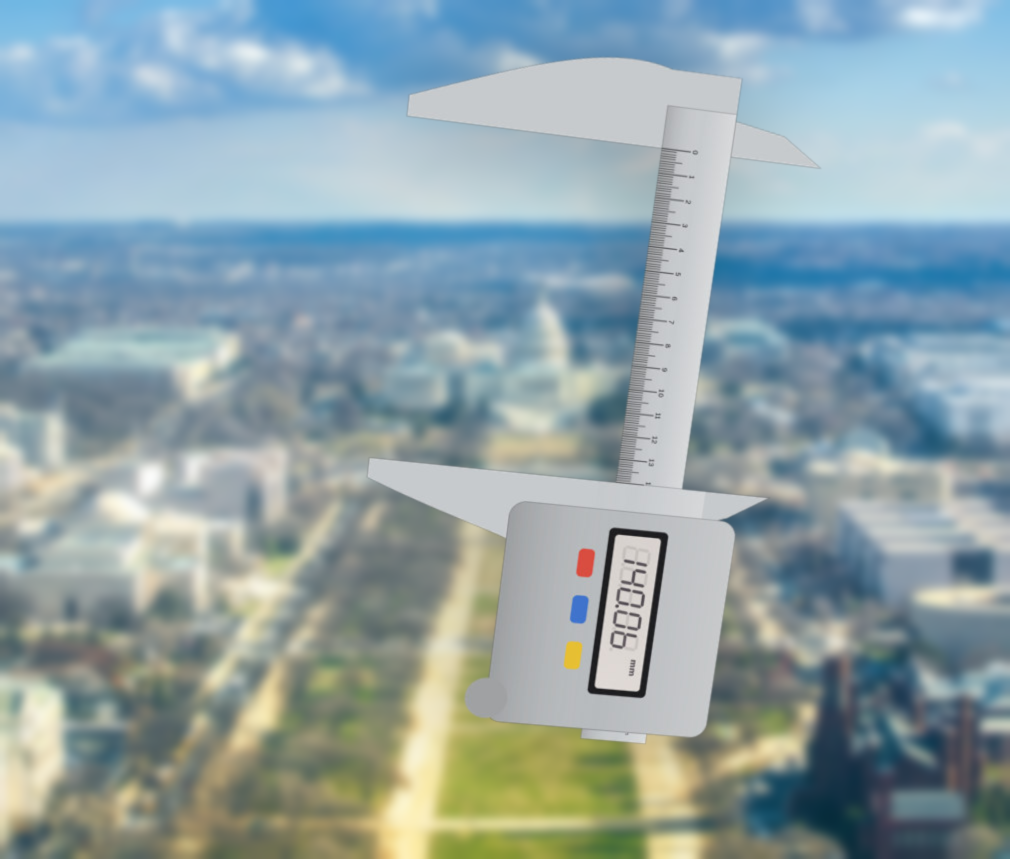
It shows **140.06** mm
